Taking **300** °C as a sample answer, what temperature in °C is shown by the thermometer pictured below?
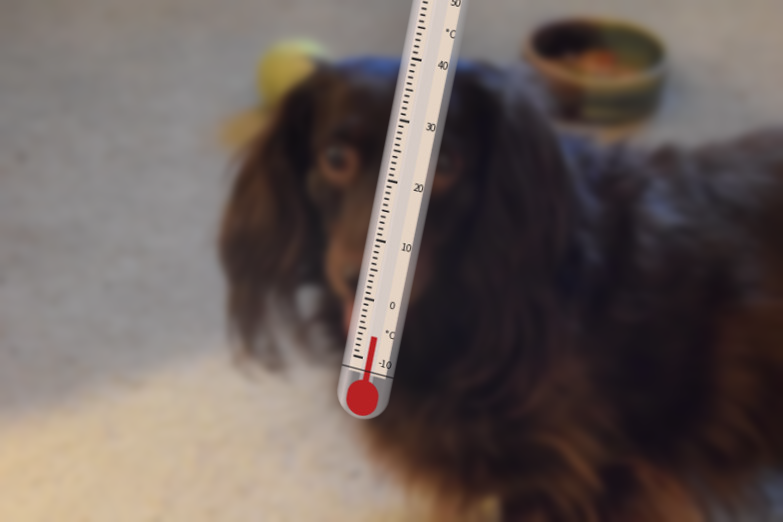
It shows **-6** °C
